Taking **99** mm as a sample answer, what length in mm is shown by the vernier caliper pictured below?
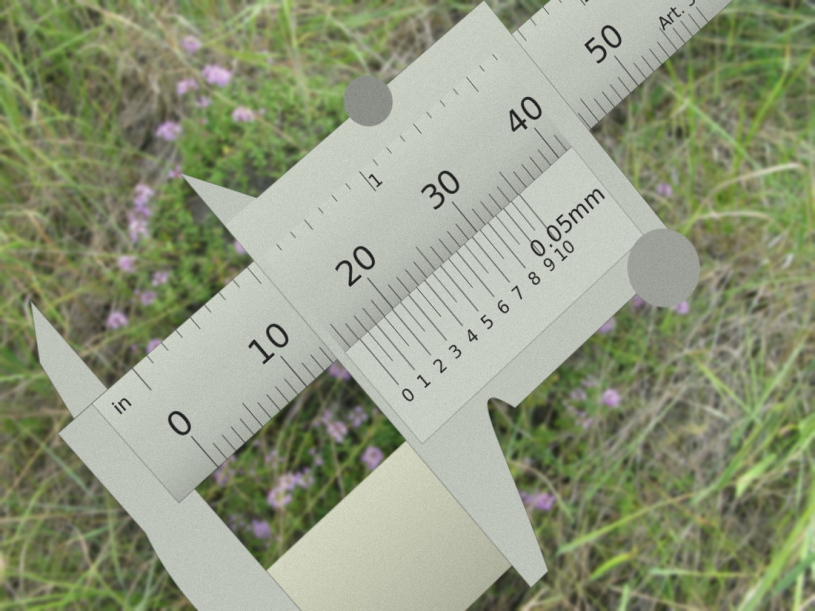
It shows **16.1** mm
